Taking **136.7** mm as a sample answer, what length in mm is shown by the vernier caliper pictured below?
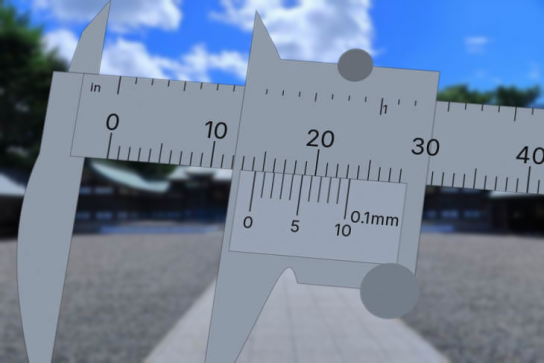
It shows **14.3** mm
